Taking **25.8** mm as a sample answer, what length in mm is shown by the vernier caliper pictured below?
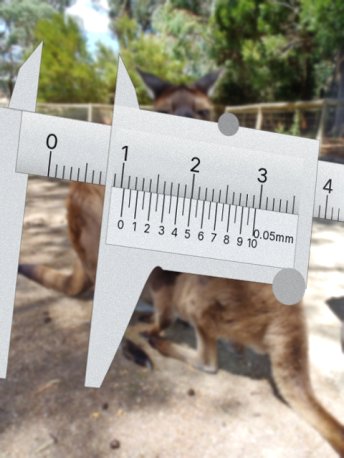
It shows **10.4** mm
